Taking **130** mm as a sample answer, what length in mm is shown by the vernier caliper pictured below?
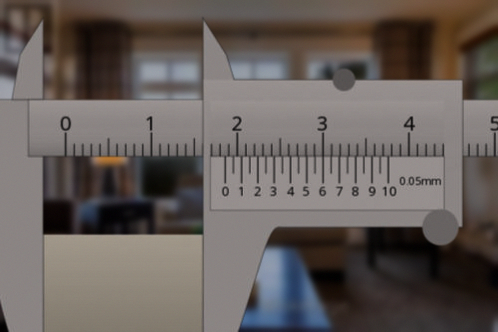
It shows **18.6** mm
